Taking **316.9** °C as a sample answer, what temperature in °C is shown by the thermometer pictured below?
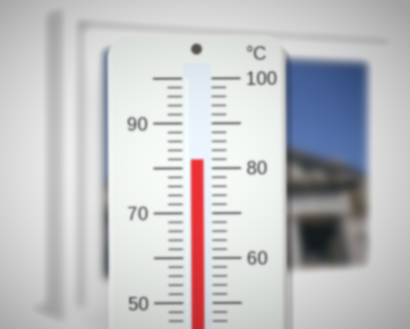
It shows **82** °C
